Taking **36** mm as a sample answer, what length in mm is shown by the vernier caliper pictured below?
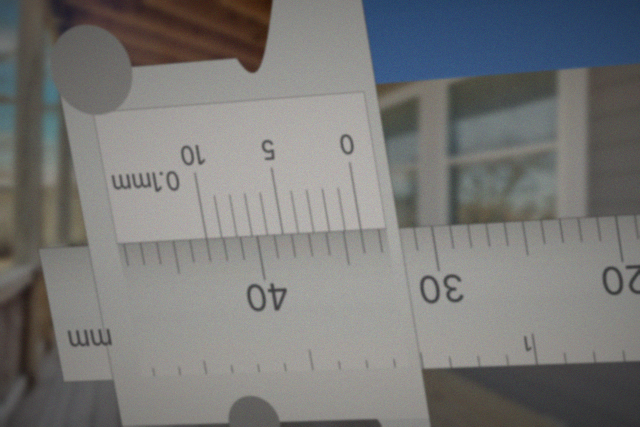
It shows **34.0** mm
